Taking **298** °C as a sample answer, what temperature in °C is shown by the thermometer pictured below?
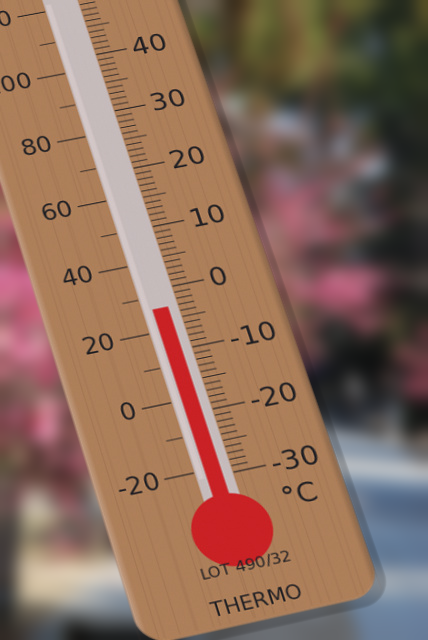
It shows **-3** °C
